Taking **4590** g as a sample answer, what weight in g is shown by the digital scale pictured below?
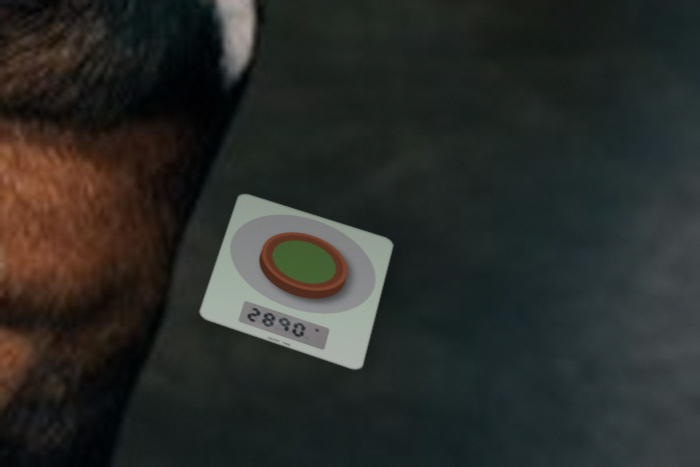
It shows **2890** g
